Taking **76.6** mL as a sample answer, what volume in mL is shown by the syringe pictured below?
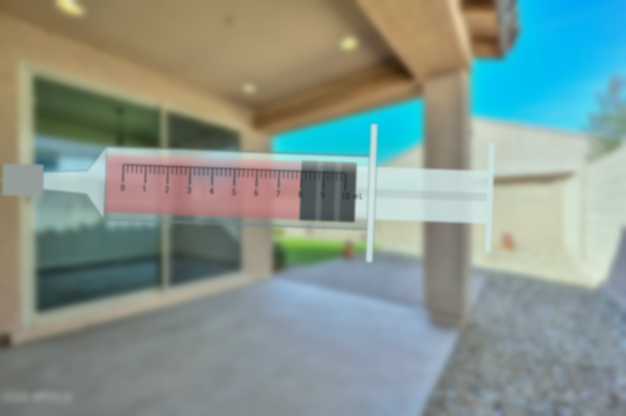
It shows **8** mL
